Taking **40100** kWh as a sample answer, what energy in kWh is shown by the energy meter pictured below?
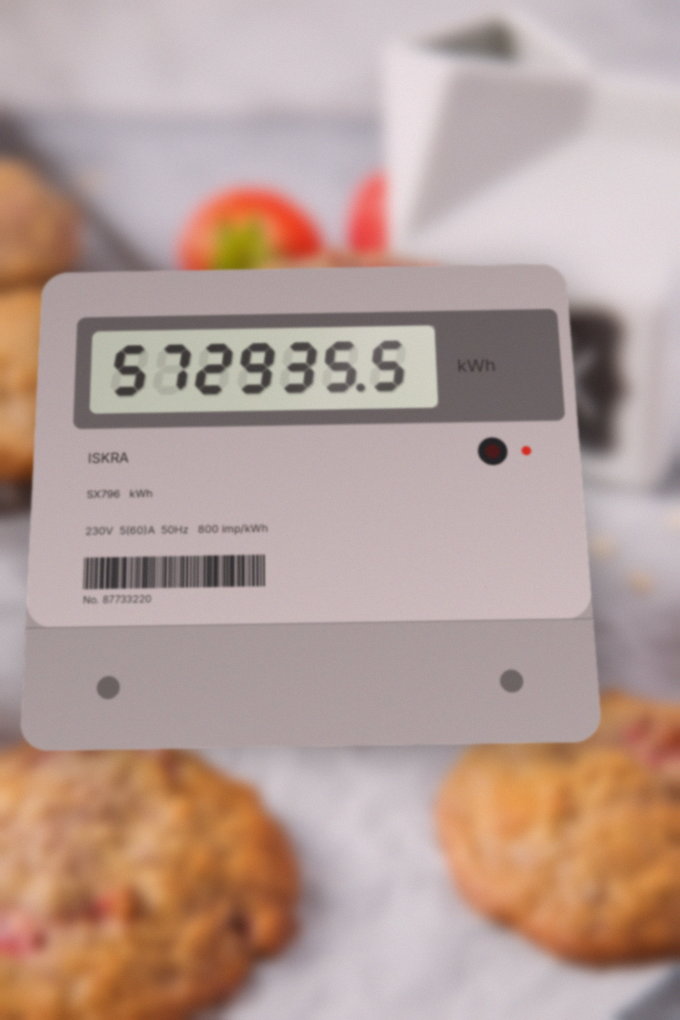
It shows **572935.5** kWh
